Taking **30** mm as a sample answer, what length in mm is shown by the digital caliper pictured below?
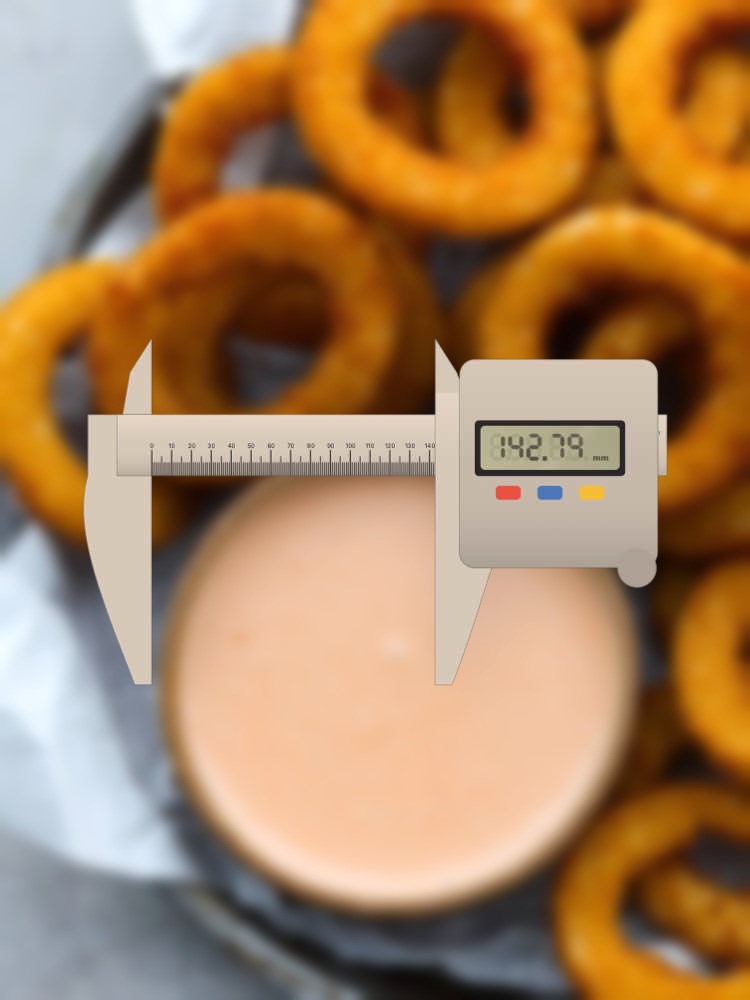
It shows **142.79** mm
